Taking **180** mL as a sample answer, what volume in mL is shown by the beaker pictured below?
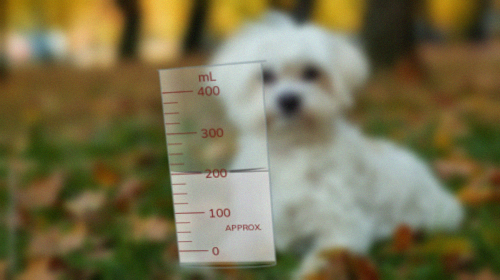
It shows **200** mL
